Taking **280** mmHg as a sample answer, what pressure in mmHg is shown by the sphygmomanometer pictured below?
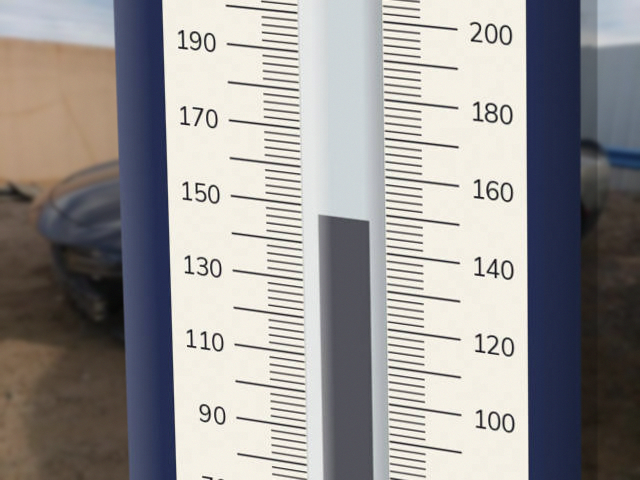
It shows **148** mmHg
